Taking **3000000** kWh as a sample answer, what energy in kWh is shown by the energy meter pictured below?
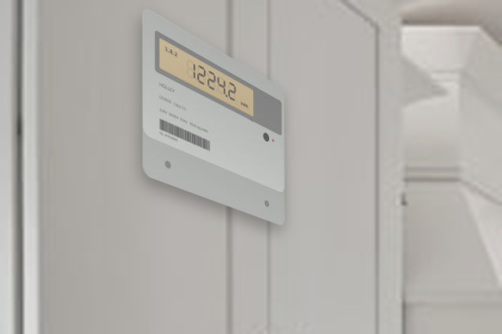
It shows **1224.2** kWh
